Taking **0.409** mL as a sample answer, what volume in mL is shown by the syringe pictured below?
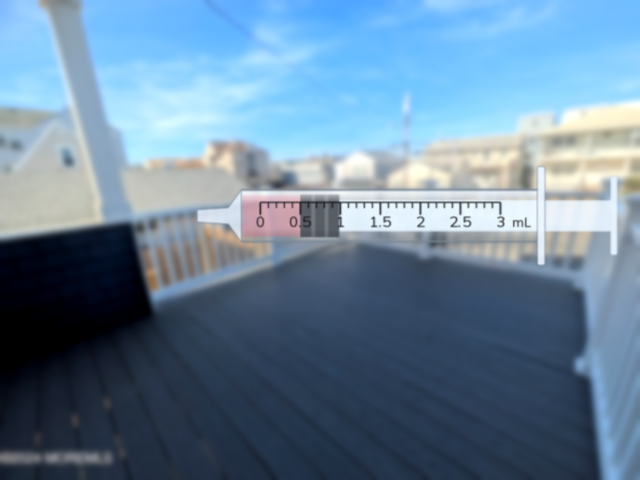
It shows **0.5** mL
